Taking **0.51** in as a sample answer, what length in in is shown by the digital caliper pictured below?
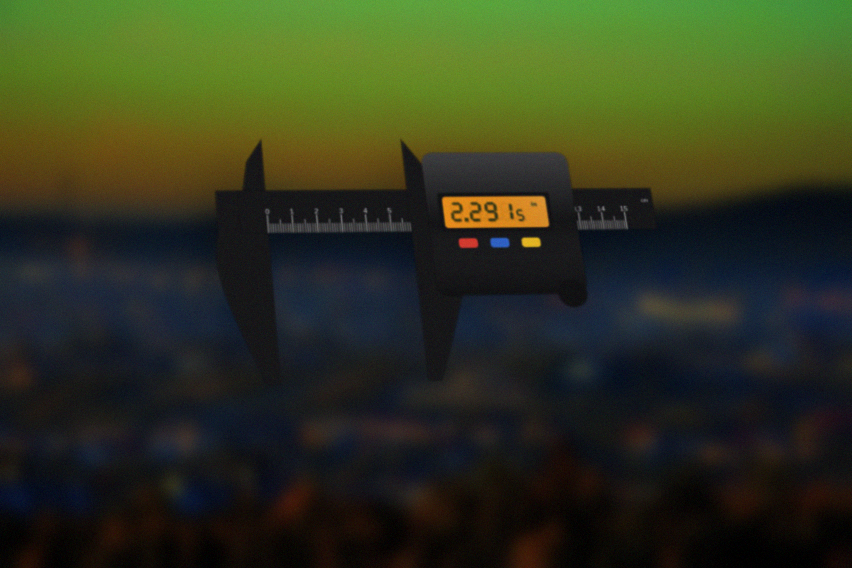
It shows **2.2915** in
